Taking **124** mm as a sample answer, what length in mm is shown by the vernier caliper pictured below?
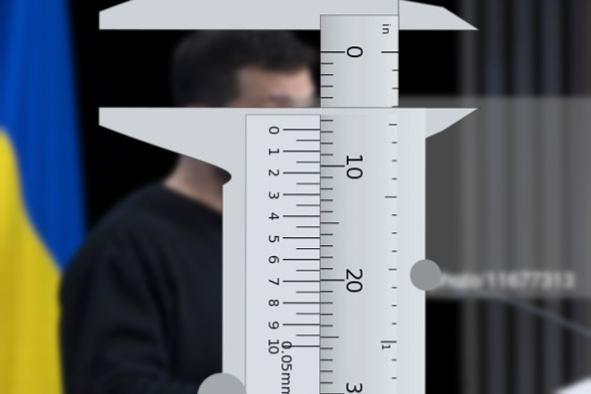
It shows **6.8** mm
